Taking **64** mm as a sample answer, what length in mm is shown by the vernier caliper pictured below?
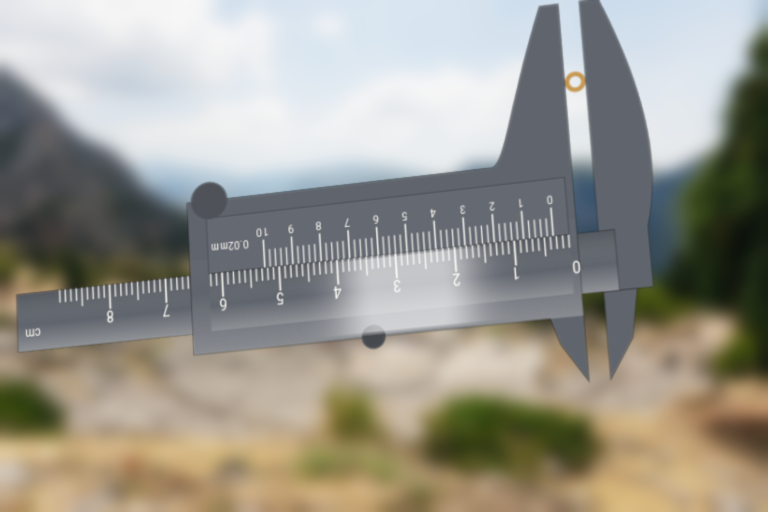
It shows **3.5** mm
